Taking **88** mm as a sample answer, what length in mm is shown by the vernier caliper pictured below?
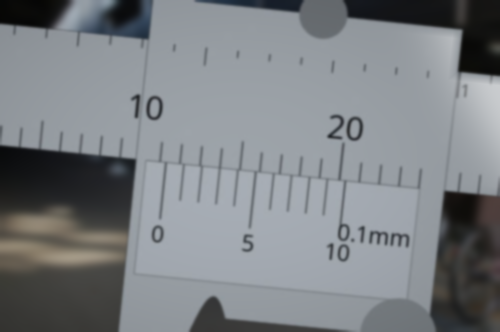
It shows **11.3** mm
